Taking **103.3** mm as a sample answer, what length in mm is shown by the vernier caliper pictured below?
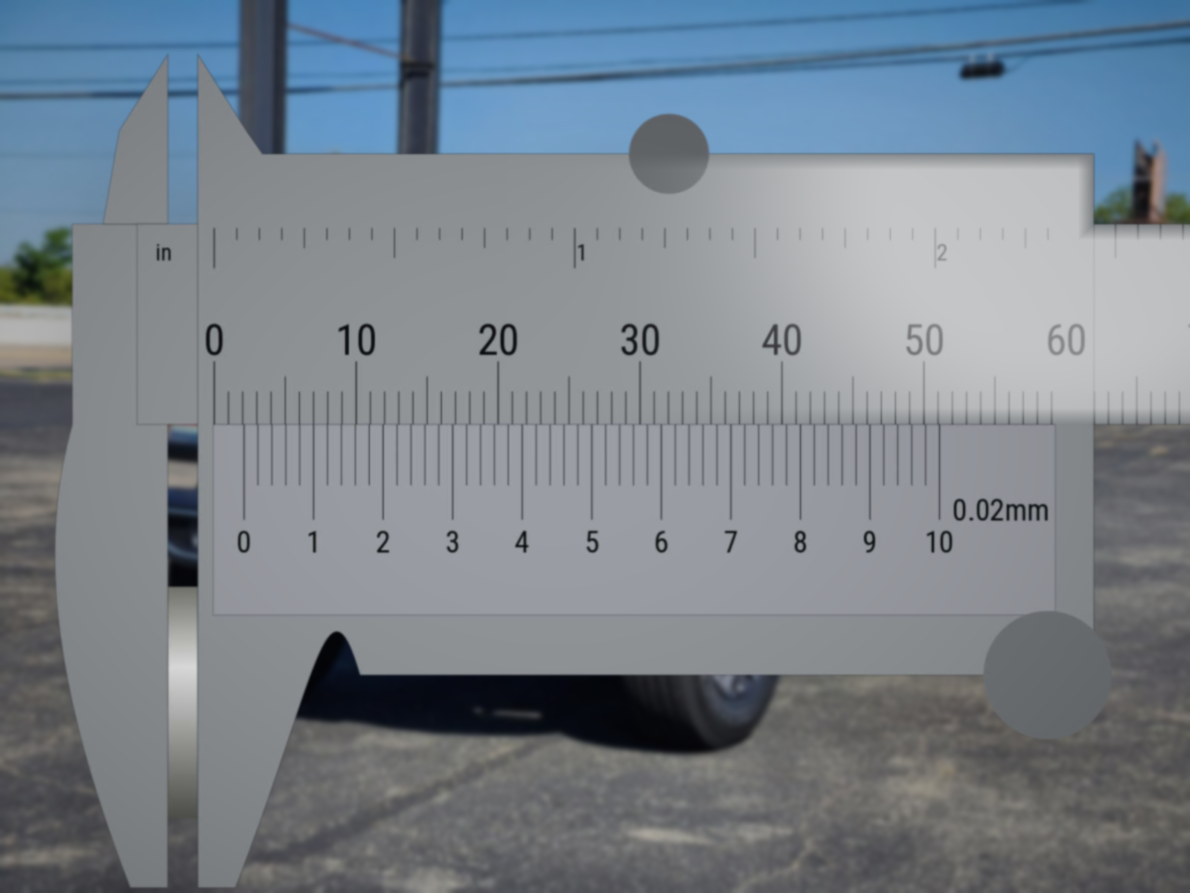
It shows **2.1** mm
